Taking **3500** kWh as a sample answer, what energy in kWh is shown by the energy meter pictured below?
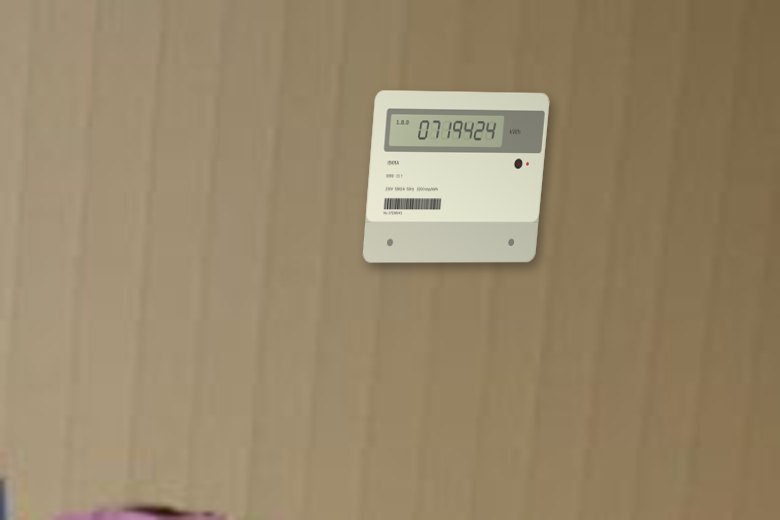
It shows **719424** kWh
